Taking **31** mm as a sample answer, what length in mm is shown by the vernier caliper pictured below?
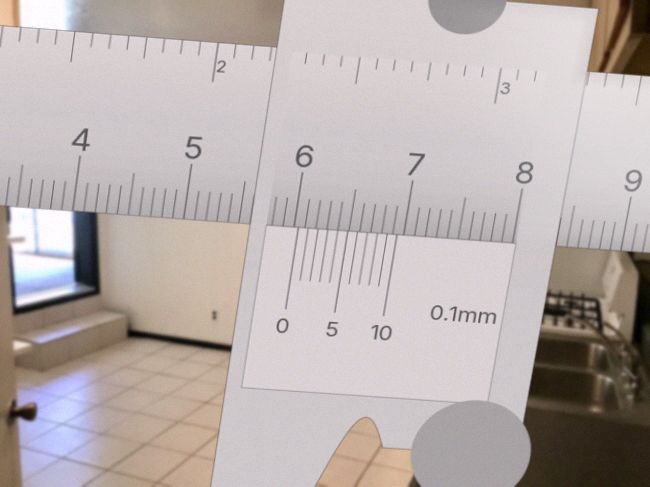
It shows **60.4** mm
